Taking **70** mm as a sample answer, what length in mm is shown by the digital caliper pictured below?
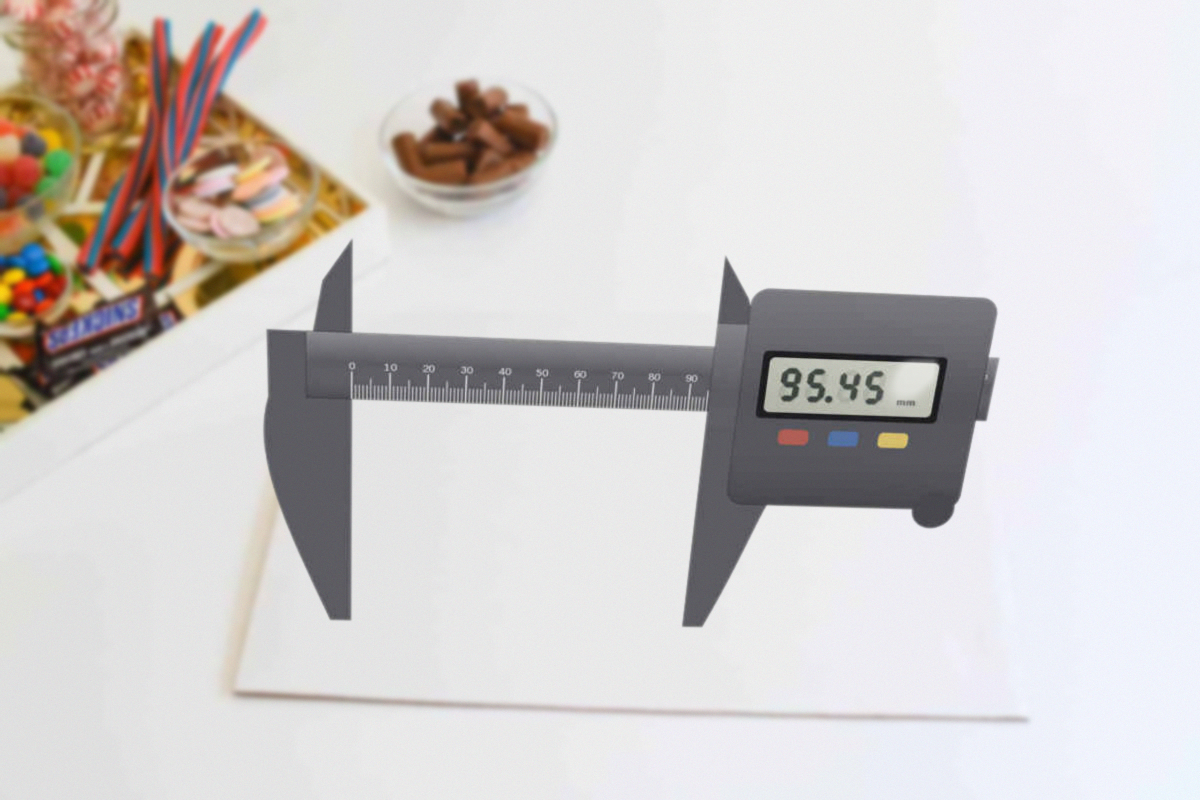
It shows **95.45** mm
